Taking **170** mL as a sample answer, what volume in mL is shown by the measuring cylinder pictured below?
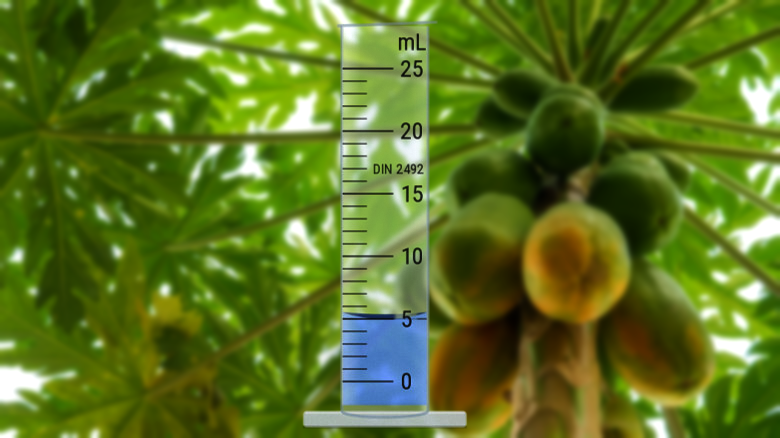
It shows **5** mL
